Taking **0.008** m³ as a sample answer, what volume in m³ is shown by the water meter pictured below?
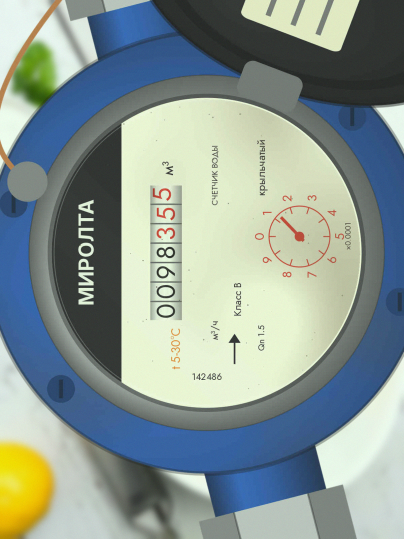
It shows **98.3551** m³
